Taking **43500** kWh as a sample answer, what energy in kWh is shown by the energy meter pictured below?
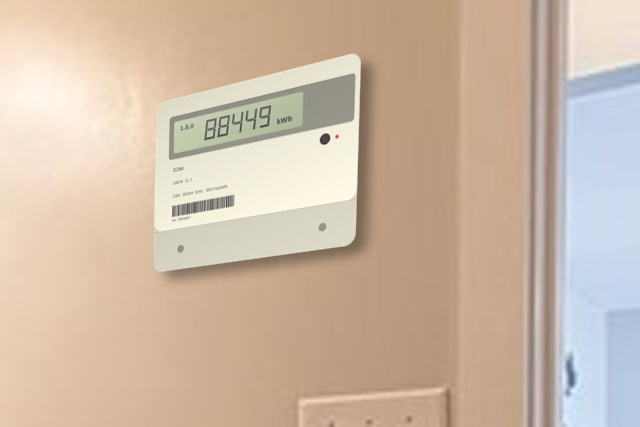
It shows **88449** kWh
